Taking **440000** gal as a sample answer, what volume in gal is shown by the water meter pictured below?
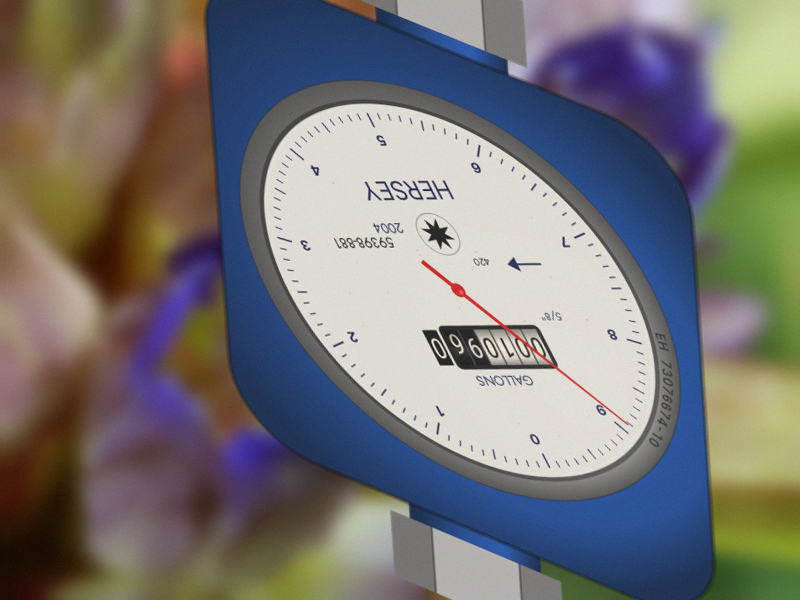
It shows **10958.9** gal
